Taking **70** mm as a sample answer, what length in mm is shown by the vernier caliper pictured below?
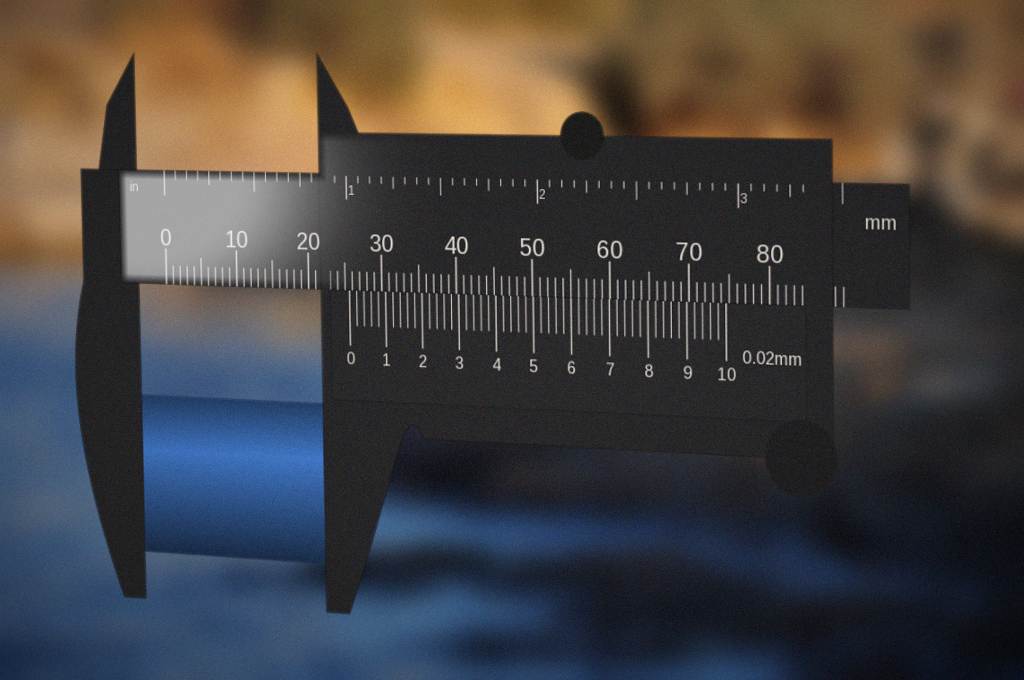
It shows **25.6** mm
